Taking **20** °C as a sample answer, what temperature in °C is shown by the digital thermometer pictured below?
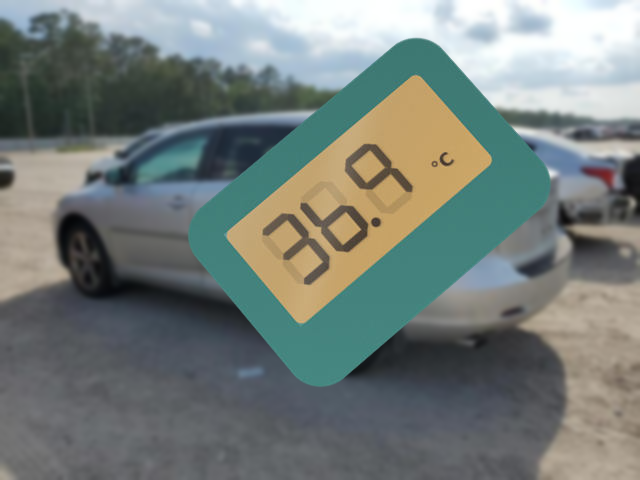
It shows **36.9** °C
